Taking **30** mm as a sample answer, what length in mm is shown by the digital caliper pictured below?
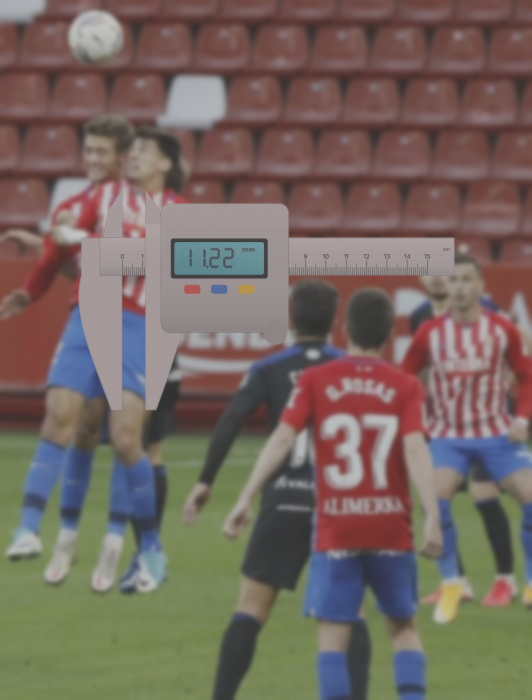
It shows **11.22** mm
